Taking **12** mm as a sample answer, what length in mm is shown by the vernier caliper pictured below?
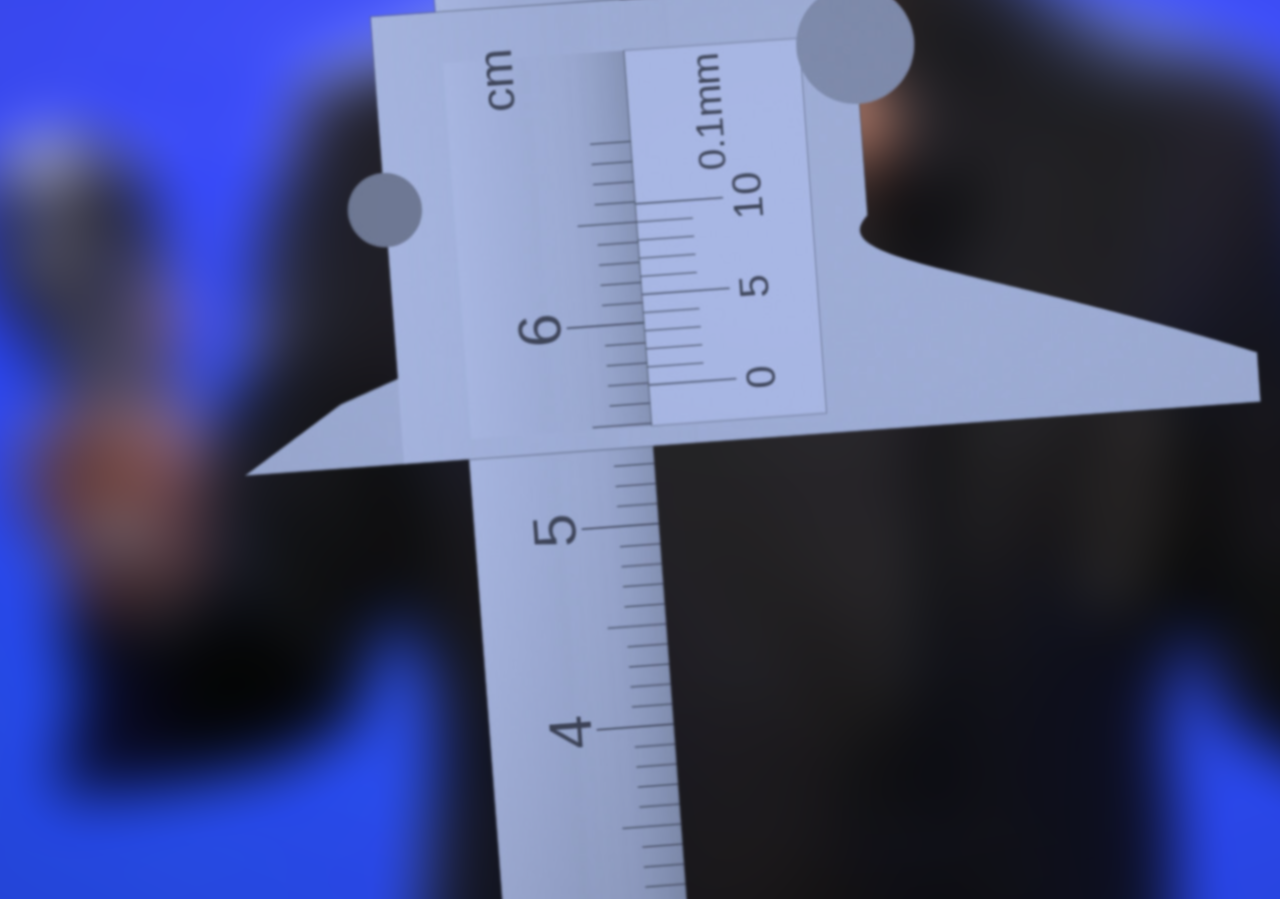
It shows **56.9** mm
